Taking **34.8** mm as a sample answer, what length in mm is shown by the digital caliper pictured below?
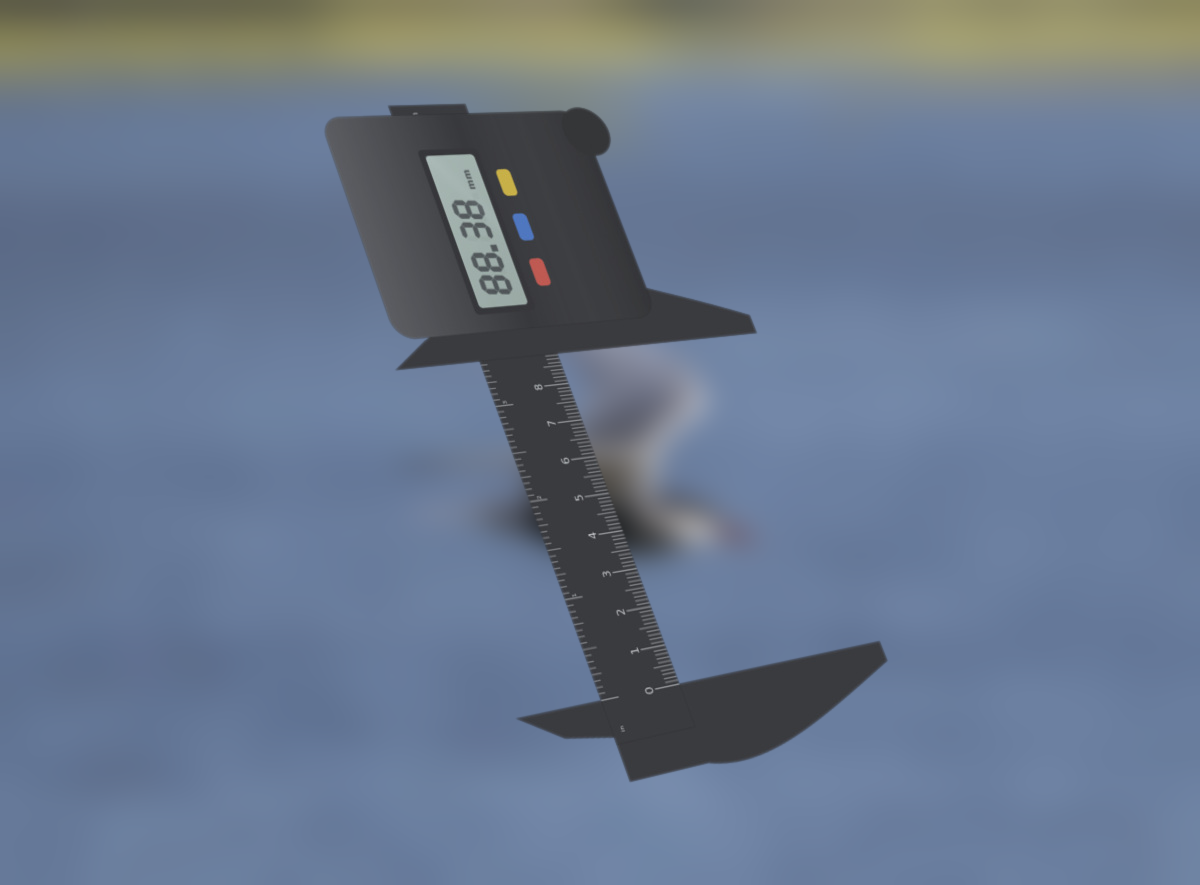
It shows **88.38** mm
